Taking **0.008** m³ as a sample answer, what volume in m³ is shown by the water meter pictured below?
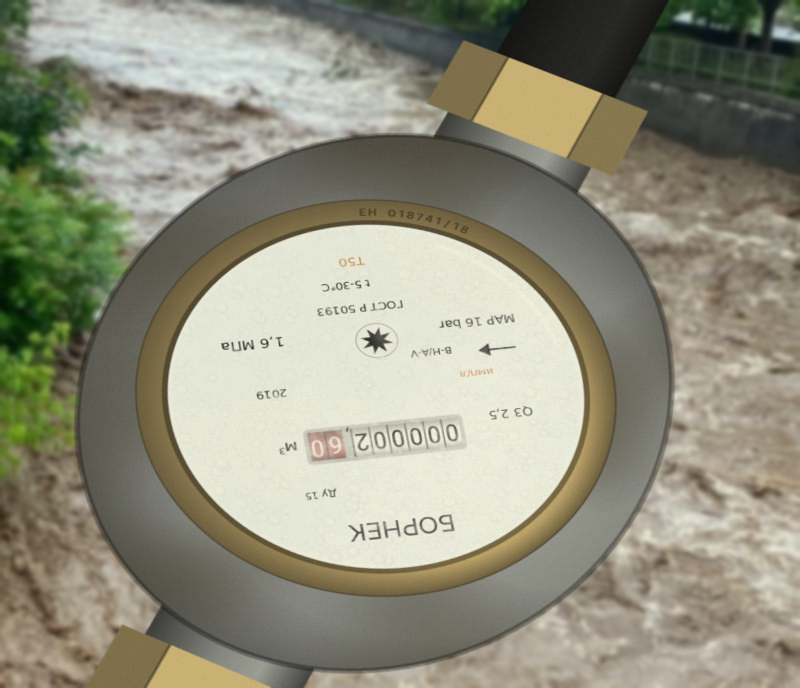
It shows **2.60** m³
